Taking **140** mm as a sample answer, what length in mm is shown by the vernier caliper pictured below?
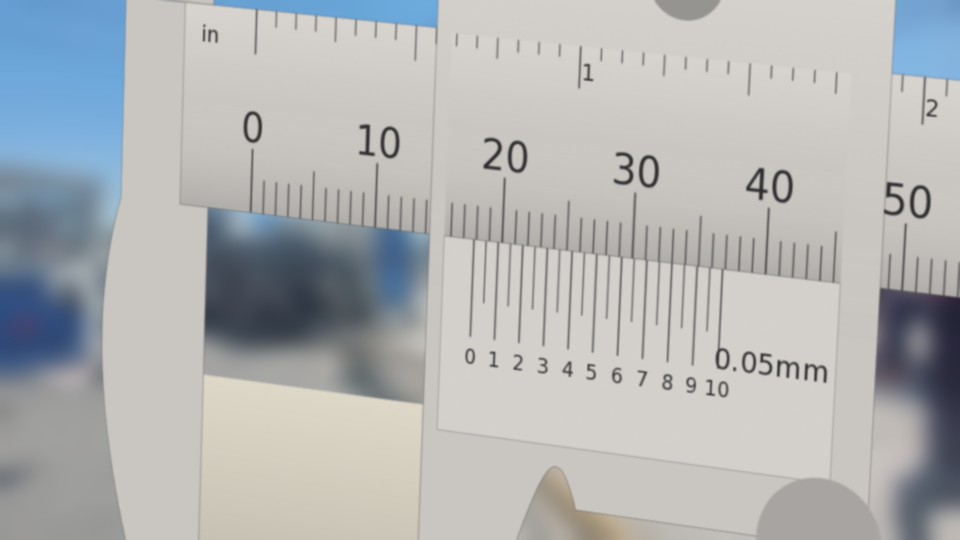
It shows **17.8** mm
